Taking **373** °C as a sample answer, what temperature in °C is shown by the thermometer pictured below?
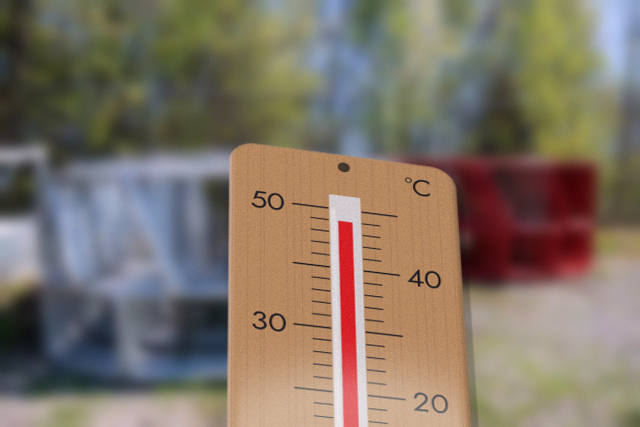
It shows **48** °C
